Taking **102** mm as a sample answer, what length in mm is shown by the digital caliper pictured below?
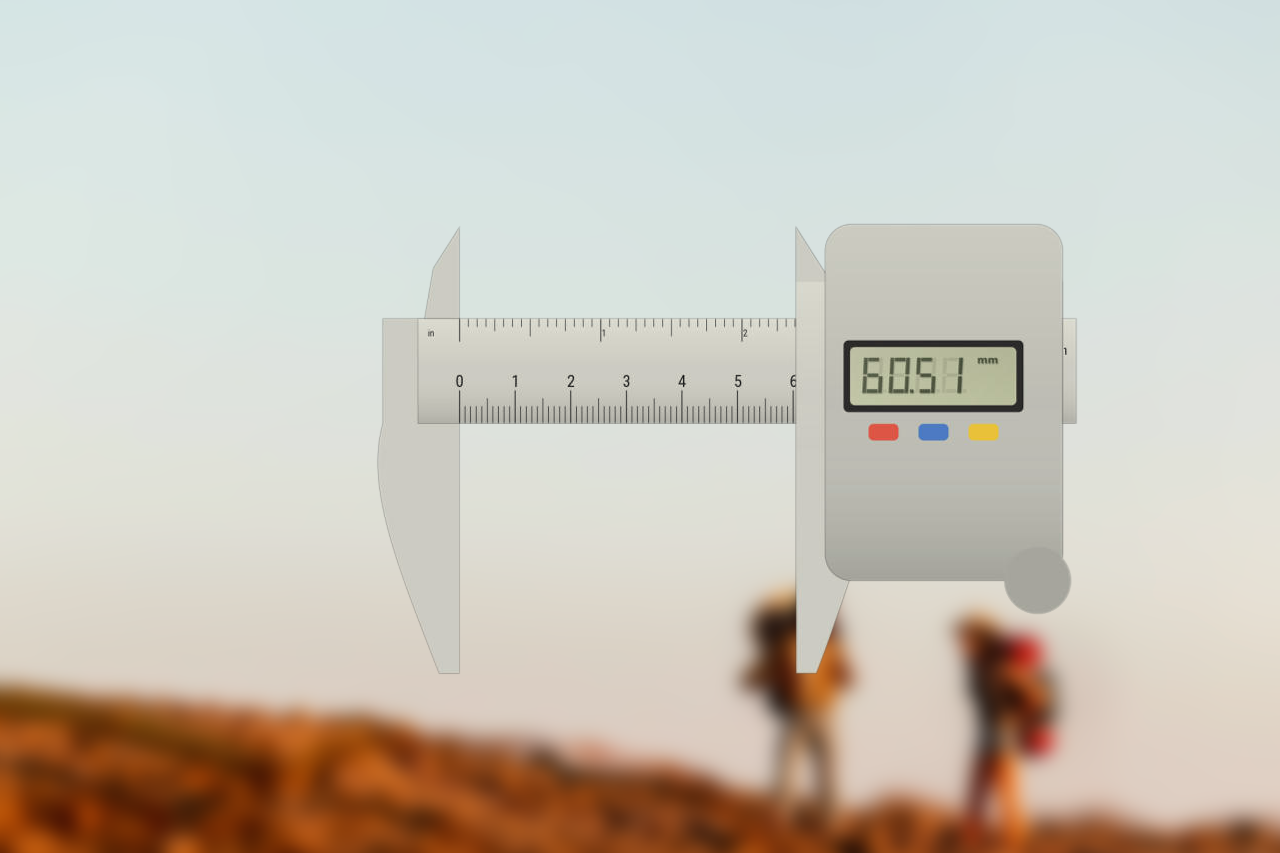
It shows **60.51** mm
